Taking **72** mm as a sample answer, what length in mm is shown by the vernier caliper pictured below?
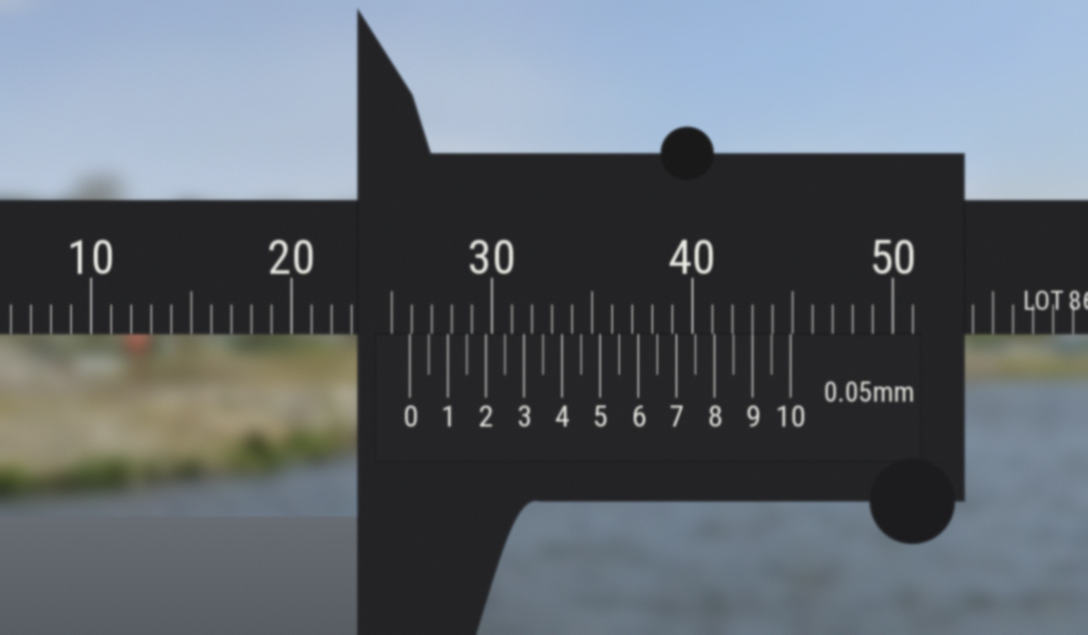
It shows **25.9** mm
